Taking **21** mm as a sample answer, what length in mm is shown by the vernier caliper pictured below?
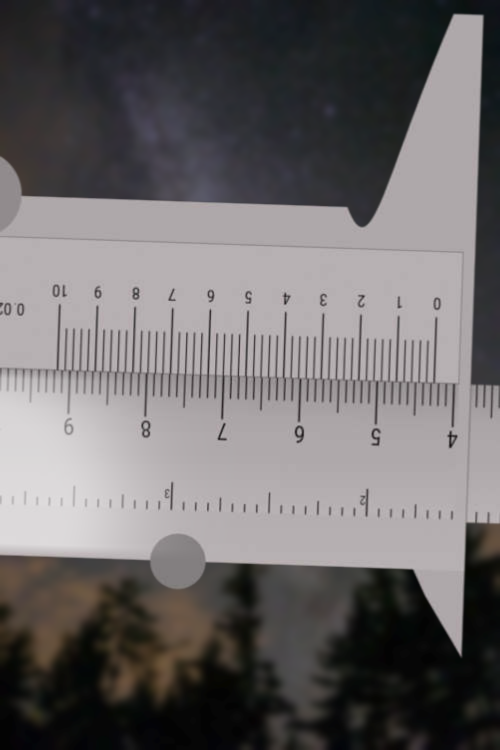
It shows **42.6** mm
